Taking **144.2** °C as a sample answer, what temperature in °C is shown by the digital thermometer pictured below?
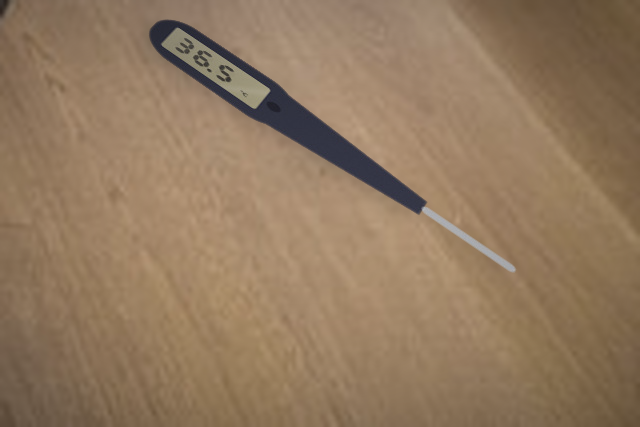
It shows **36.5** °C
